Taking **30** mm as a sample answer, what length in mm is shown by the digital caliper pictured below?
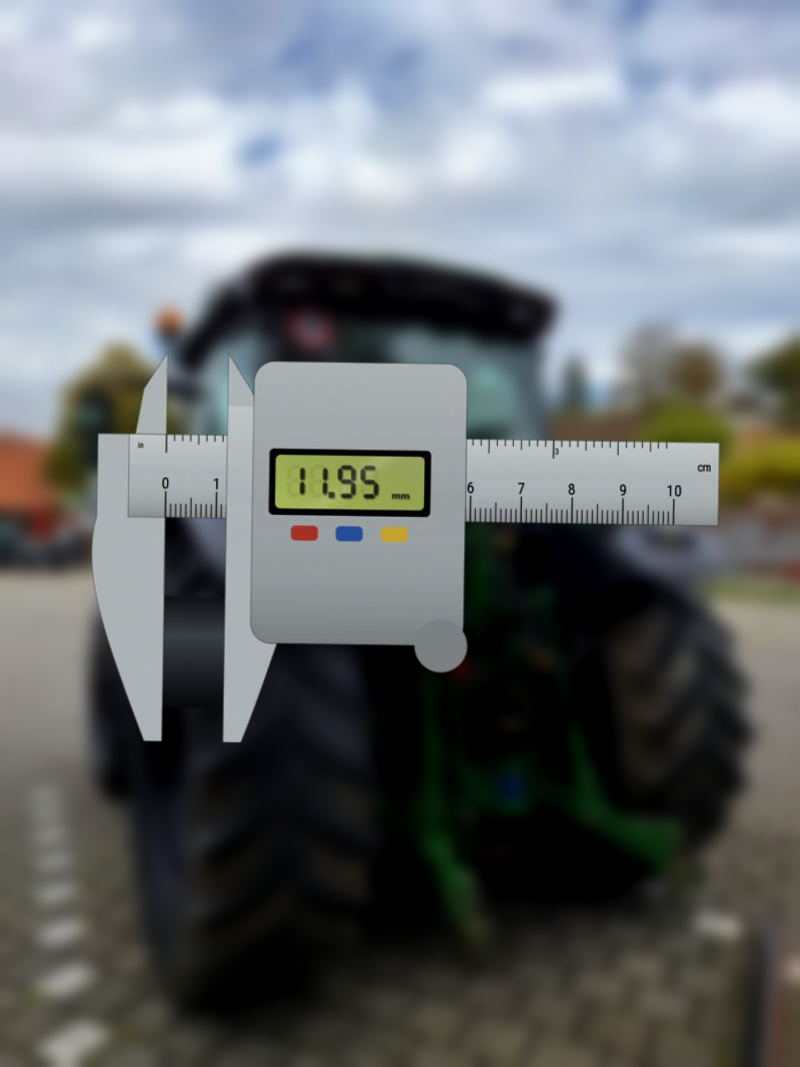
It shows **11.95** mm
